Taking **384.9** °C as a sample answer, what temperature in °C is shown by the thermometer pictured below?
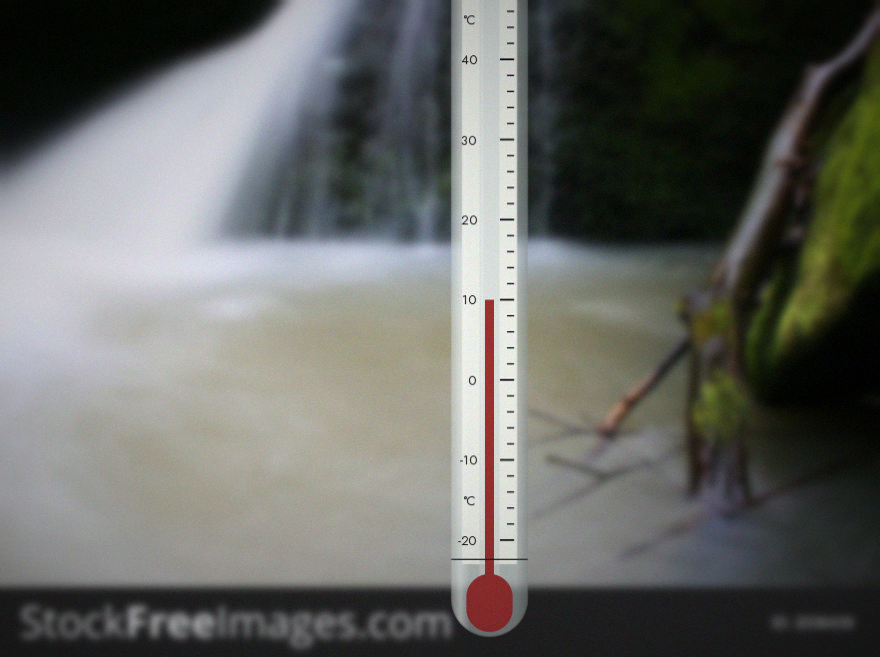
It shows **10** °C
